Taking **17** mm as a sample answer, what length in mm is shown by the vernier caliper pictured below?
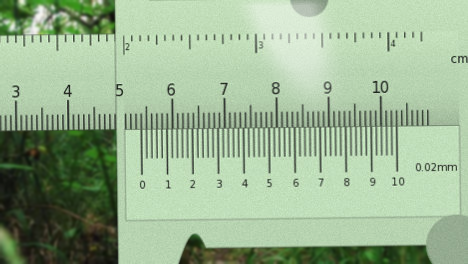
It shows **54.0** mm
